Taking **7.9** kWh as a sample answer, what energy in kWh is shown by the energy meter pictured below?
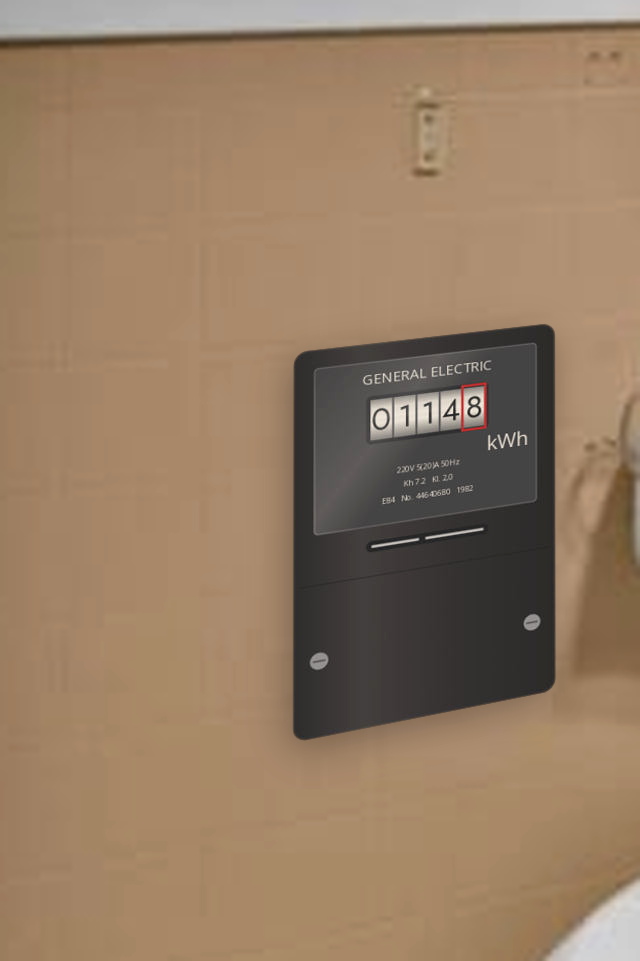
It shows **114.8** kWh
